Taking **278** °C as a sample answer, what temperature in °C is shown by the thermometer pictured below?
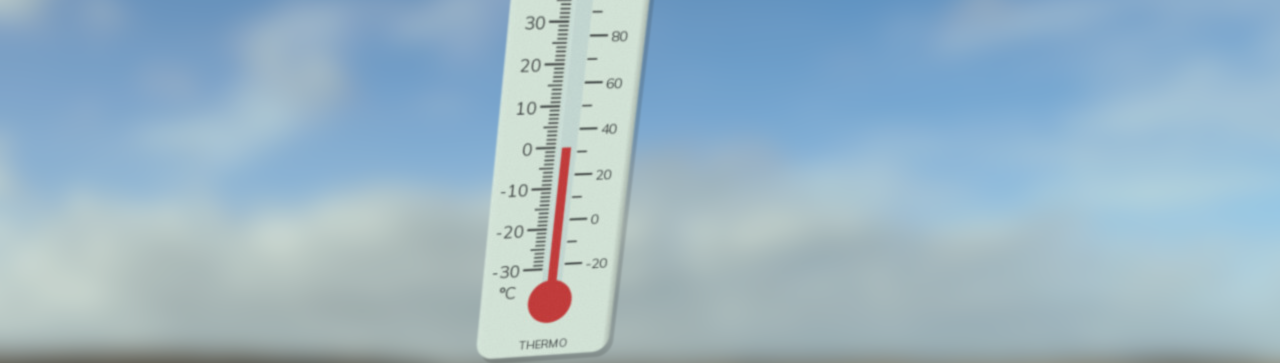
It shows **0** °C
